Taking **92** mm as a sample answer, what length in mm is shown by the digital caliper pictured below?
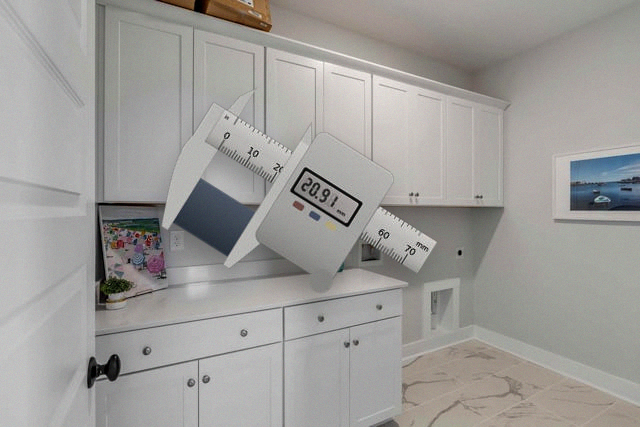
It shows **20.91** mm
